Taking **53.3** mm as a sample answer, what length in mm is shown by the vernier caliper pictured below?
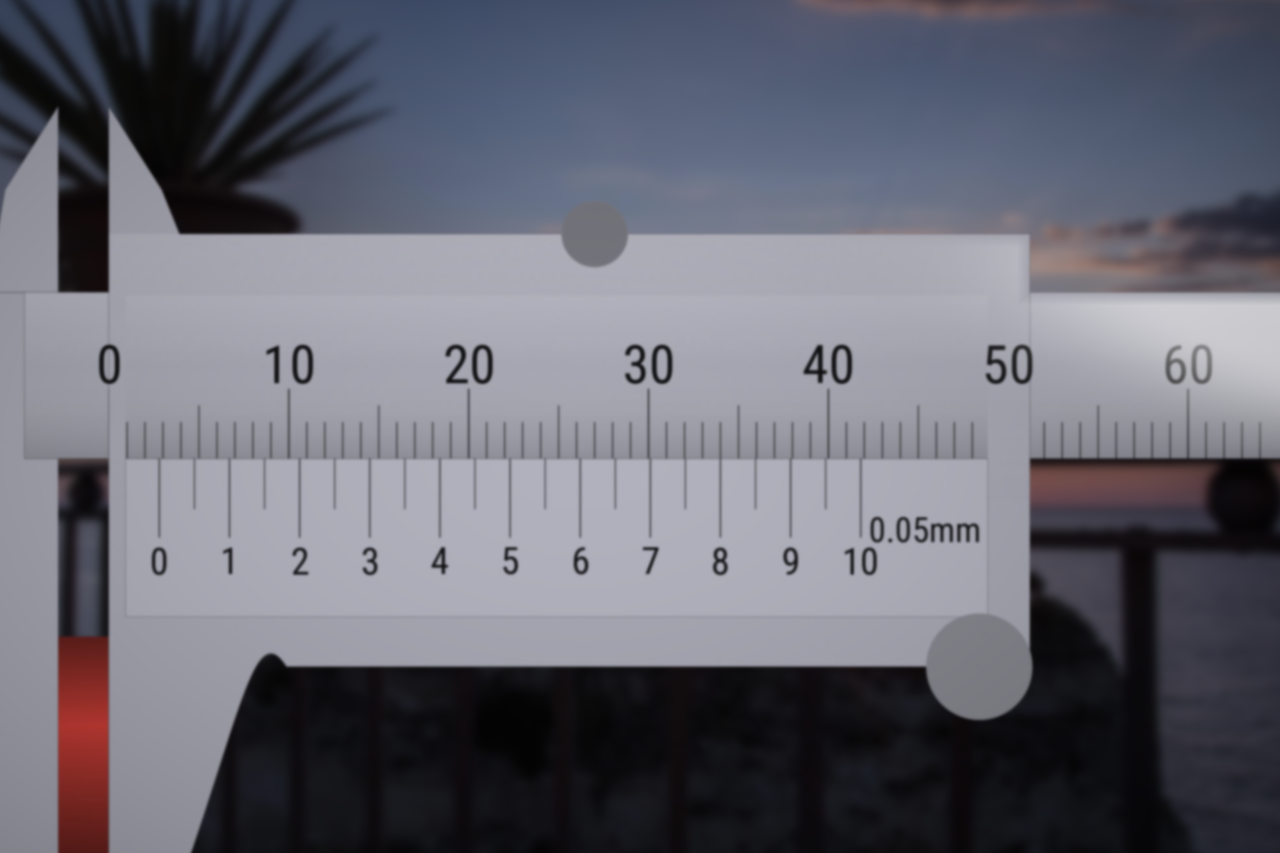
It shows **2.8** mm
